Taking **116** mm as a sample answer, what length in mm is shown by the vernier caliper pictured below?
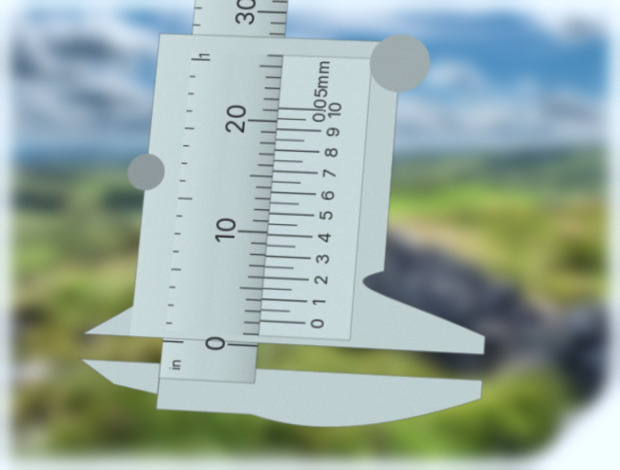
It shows **2.2** mm
